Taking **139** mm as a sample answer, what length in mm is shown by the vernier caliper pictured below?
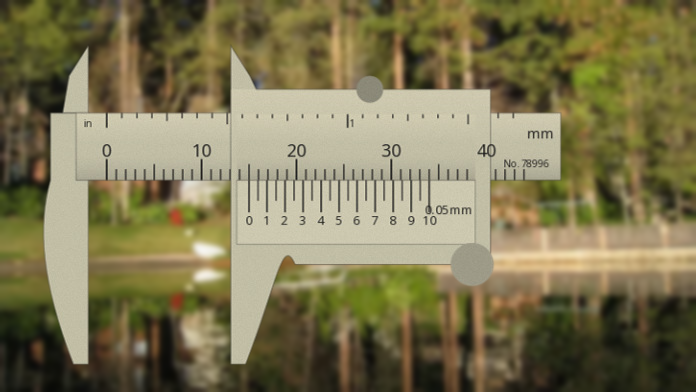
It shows **15.0** mm
